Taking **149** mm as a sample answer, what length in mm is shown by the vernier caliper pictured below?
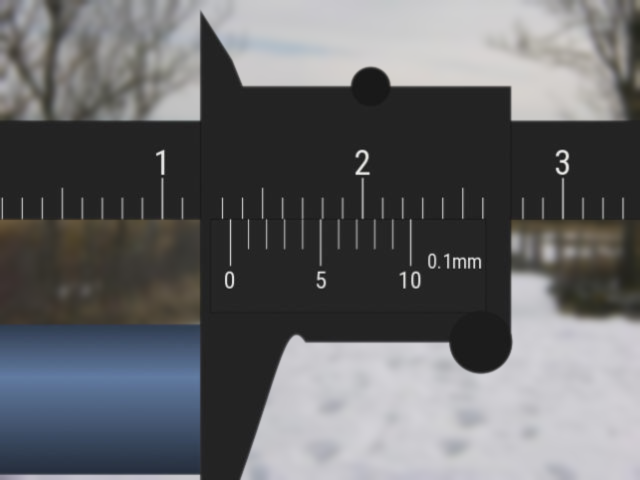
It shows **13.4** mm
